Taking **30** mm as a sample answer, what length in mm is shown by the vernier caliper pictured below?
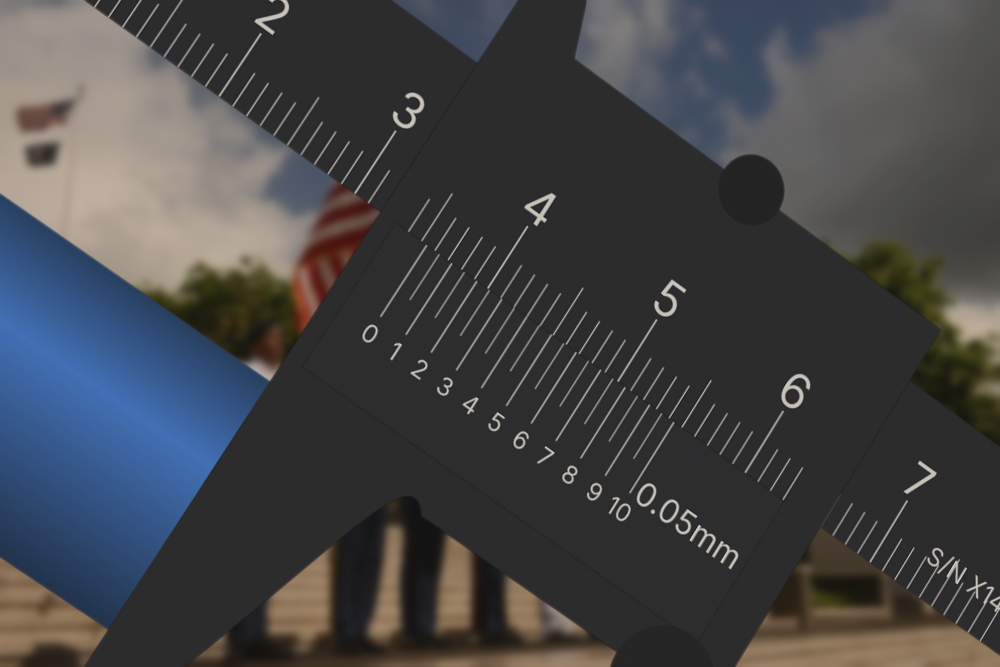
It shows **35.4** mm
